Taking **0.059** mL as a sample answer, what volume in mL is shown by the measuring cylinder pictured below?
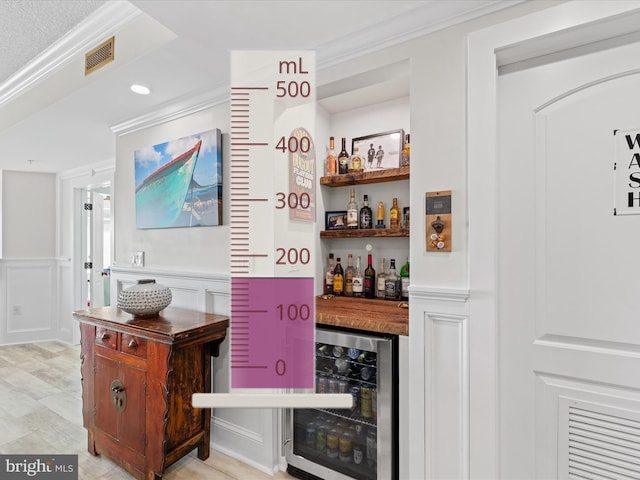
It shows **160** mL
